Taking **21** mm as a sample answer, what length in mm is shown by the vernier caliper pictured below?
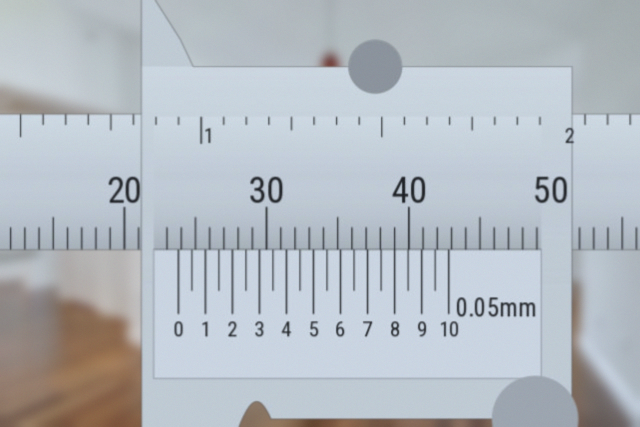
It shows **23.8** mm
